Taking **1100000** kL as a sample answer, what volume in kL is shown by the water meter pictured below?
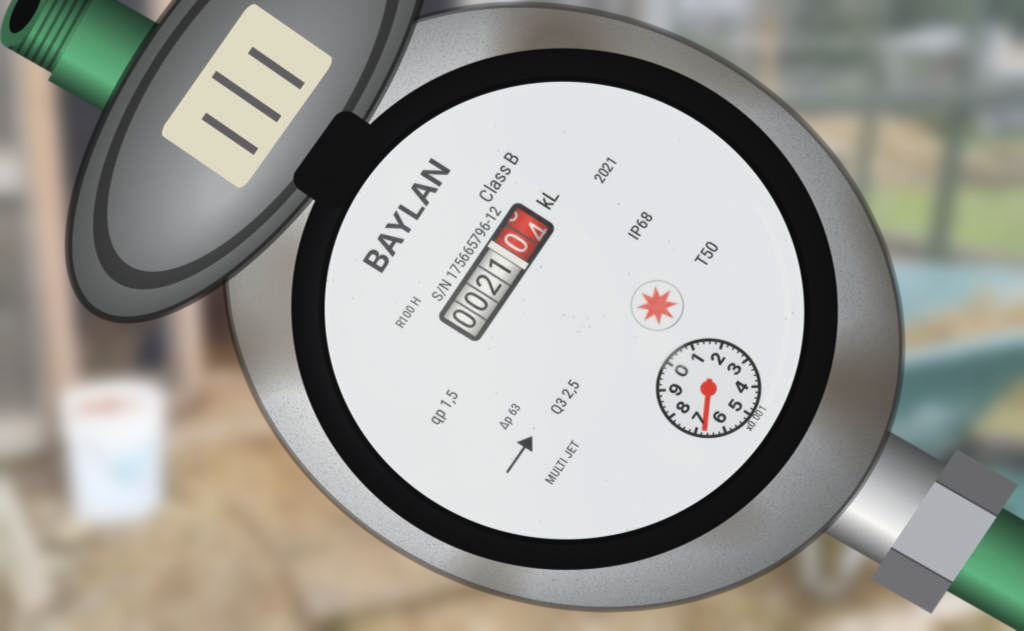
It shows **21.036** kL
